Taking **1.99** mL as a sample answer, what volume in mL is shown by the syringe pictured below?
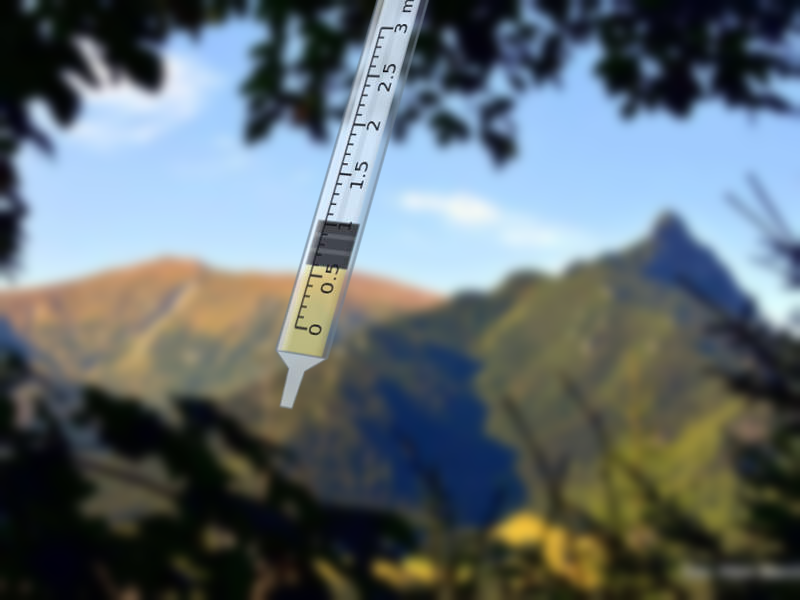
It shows **0.6** mL
